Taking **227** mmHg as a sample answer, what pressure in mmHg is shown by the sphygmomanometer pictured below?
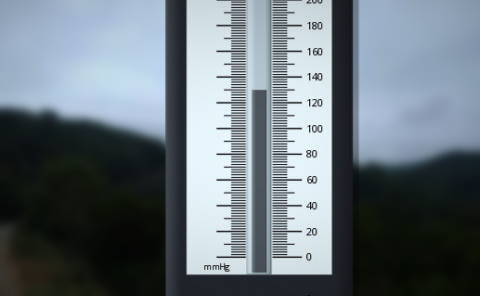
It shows **130** mmHg
